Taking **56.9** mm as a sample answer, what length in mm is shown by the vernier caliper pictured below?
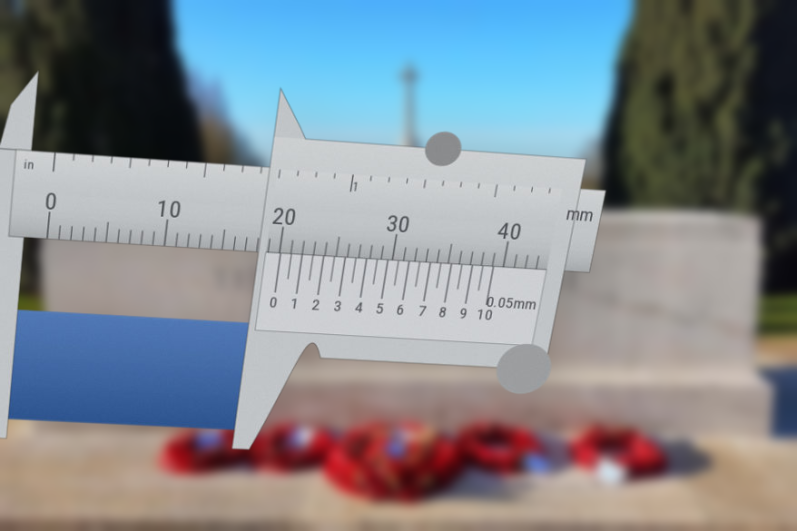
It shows **20.1** mm
